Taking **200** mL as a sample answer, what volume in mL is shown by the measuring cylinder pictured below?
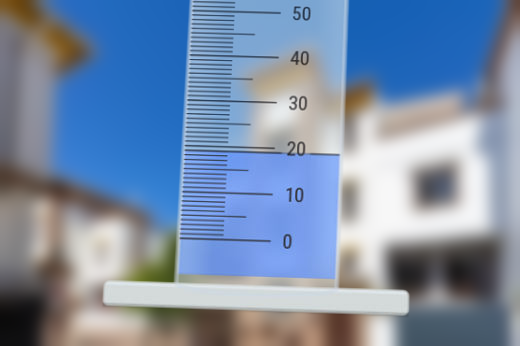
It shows **19** mL
